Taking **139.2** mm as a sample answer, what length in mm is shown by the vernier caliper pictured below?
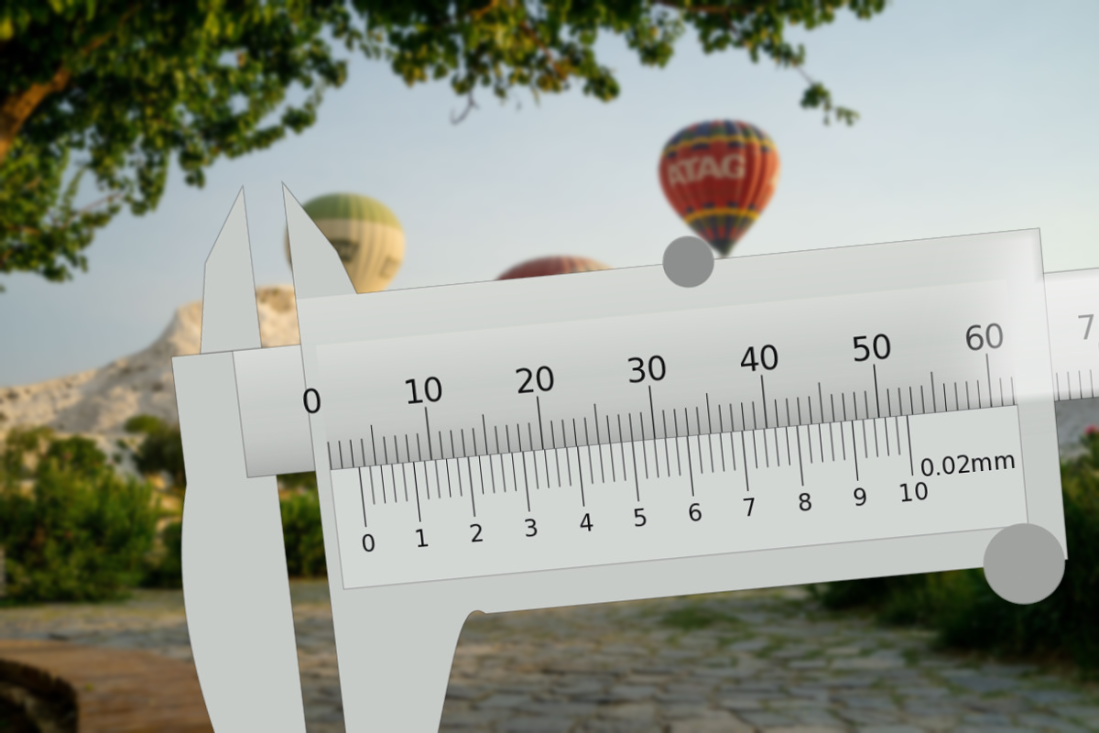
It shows **3.5** mm
